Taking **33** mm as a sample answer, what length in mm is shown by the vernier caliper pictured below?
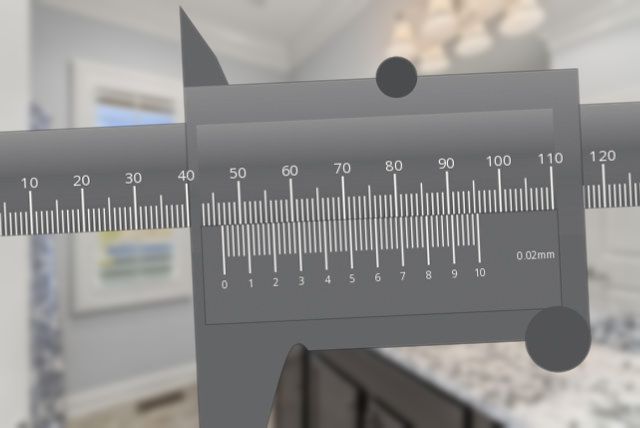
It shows **46.5** mm
